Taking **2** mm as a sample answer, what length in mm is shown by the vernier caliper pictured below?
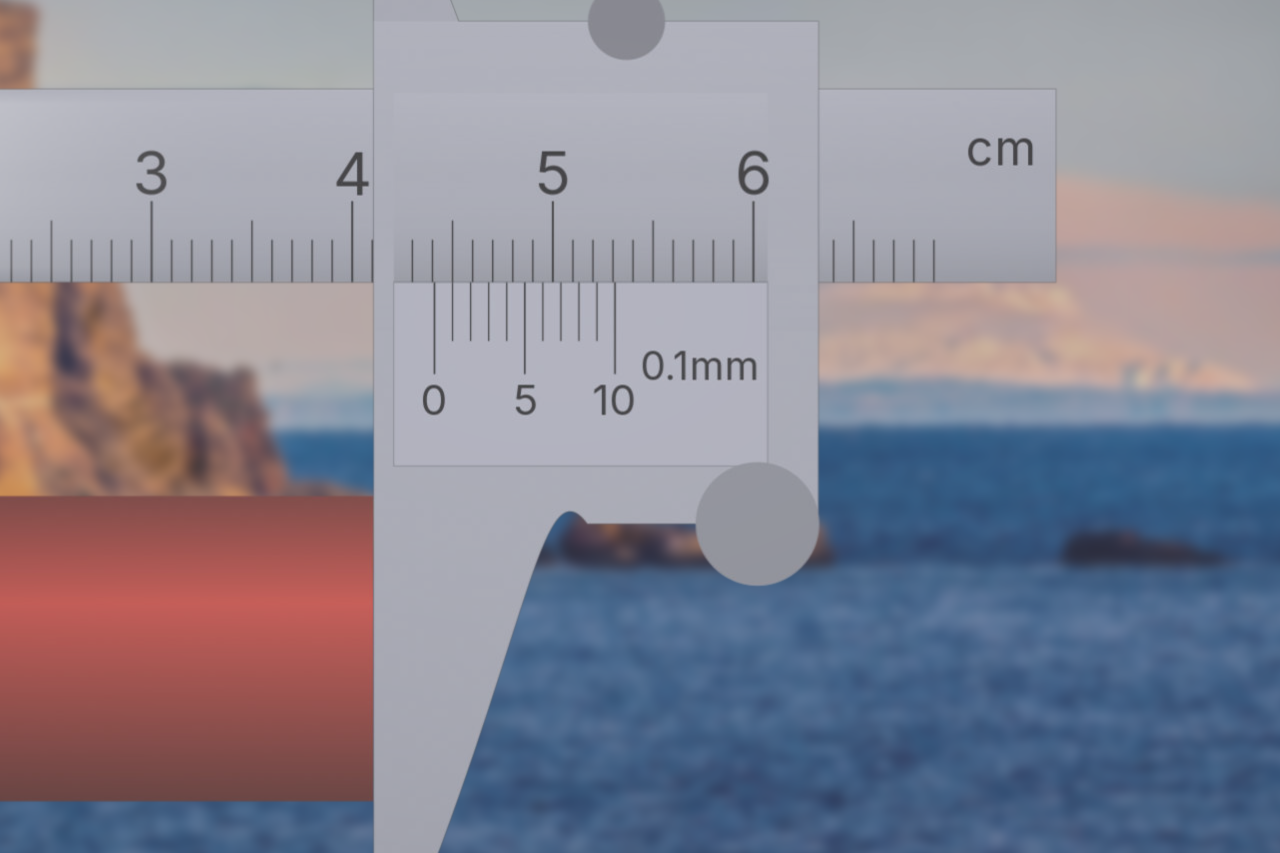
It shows **44.1** mm
